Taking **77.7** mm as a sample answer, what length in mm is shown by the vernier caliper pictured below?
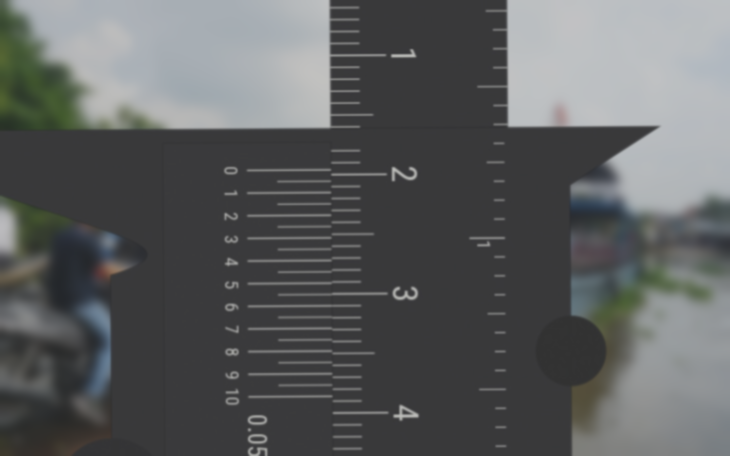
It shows **19.6** mm
